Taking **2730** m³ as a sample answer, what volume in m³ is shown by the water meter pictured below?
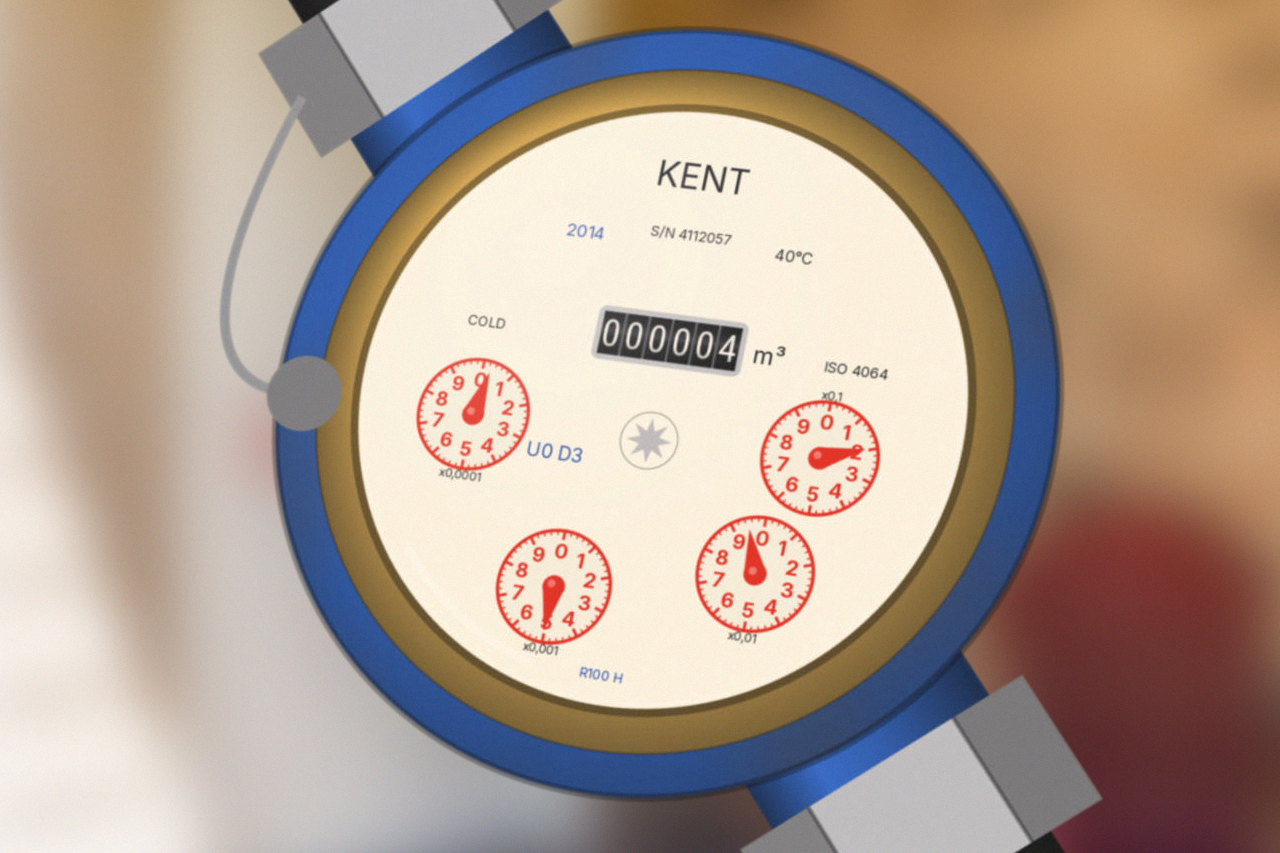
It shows **4.1950** m³
